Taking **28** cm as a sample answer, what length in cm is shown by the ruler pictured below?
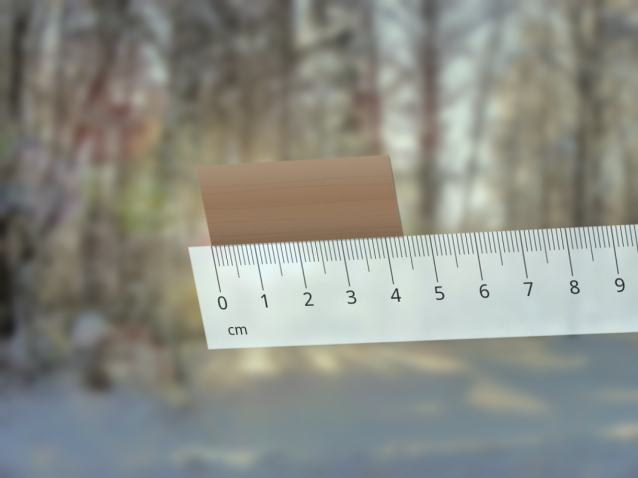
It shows **4.4** cm
